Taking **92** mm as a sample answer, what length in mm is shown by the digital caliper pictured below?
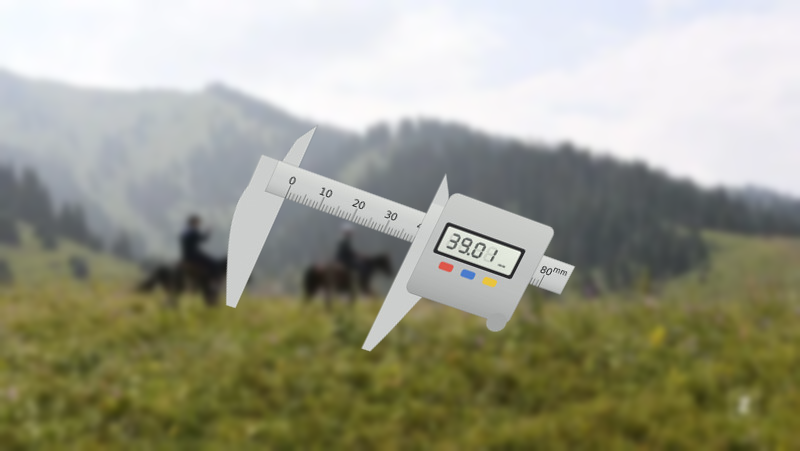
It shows **39.01** mm
